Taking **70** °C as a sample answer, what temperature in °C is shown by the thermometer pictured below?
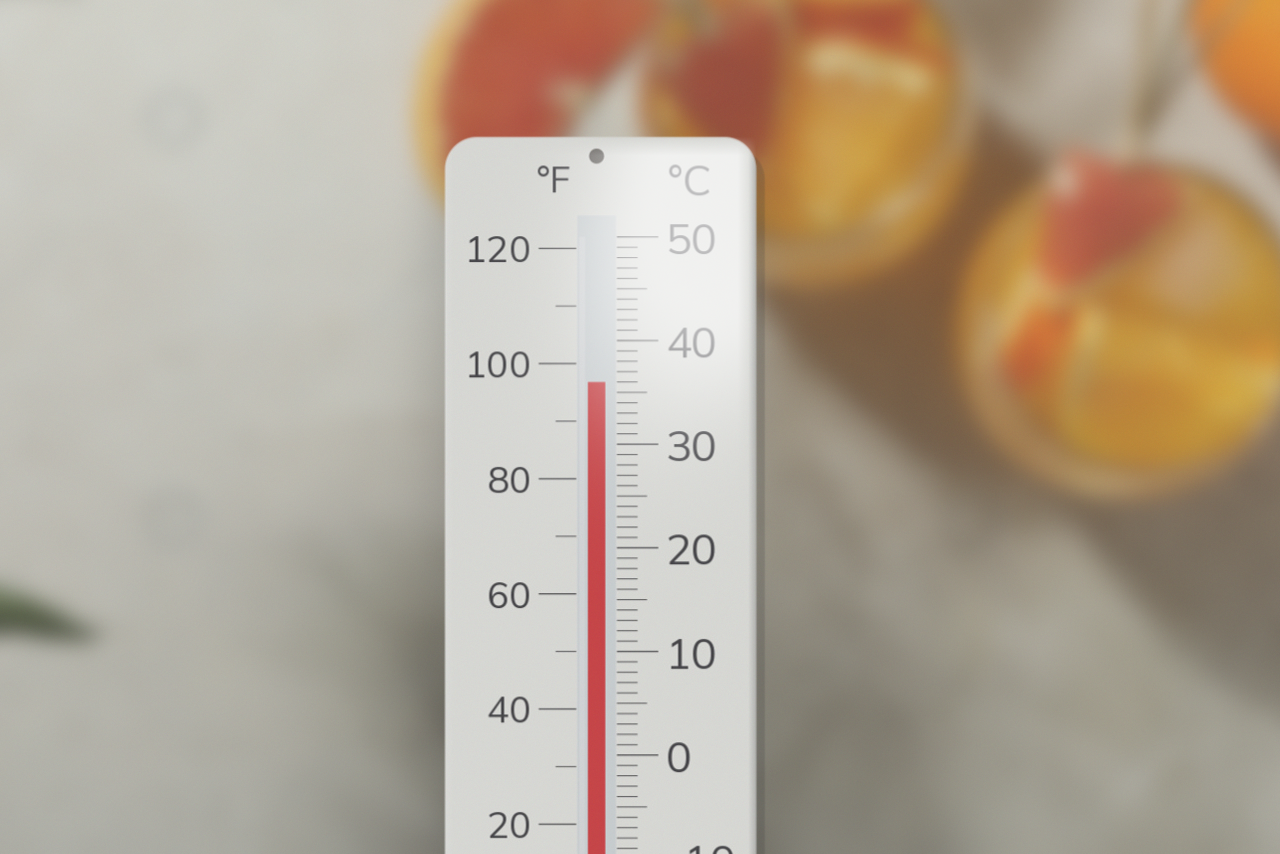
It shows **36** °C
